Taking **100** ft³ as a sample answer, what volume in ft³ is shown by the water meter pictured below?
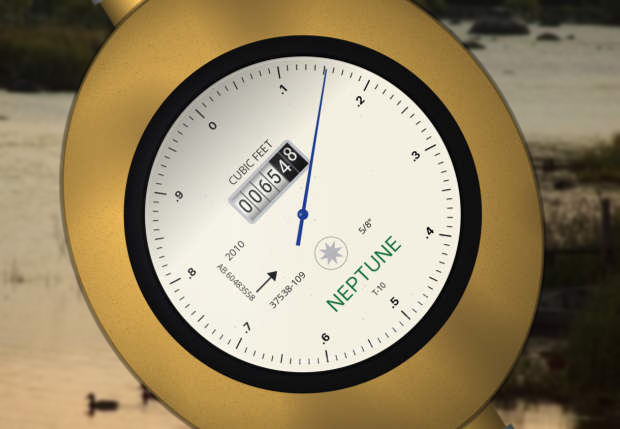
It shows **6548.15** ft³
